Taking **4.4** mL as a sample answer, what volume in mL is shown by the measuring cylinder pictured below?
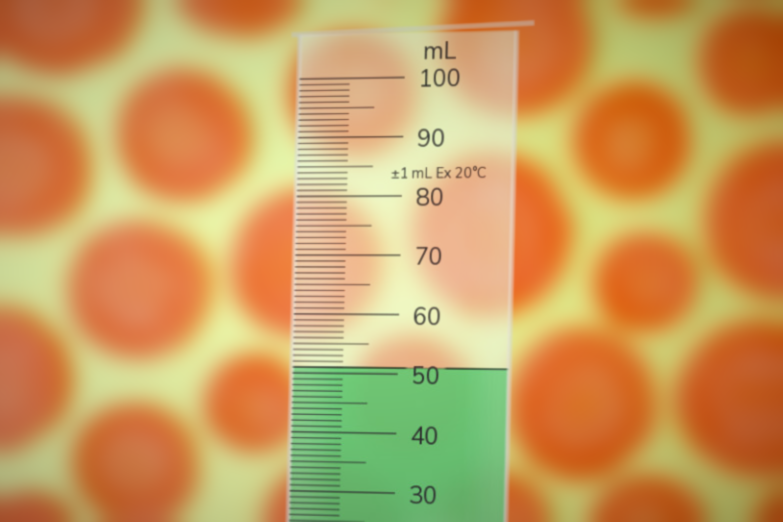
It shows **51** mL
